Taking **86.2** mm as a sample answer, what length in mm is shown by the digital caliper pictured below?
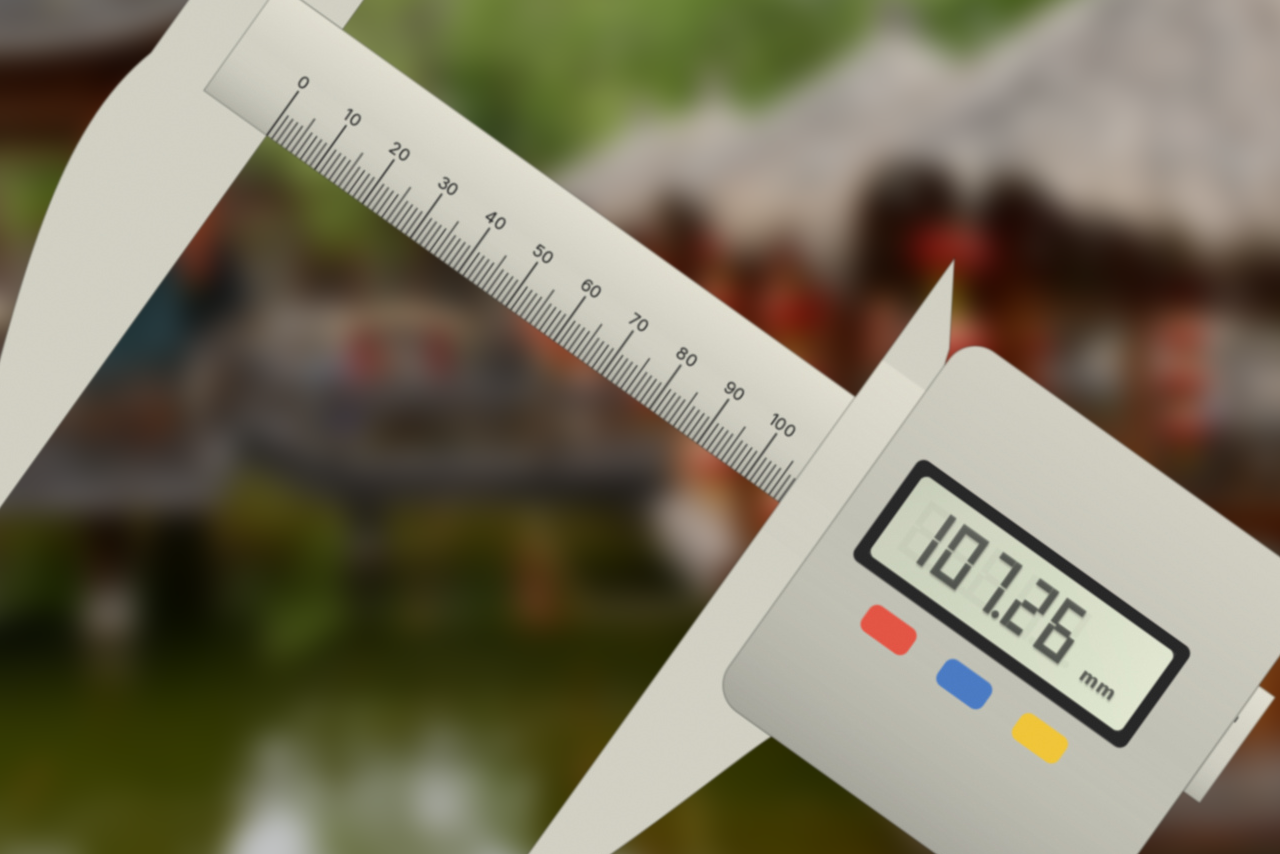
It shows **107.26** mm
